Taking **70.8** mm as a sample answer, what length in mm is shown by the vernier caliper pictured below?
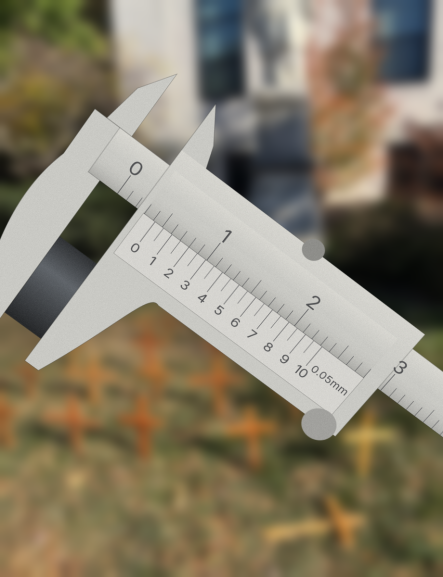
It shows **4.2** mm
